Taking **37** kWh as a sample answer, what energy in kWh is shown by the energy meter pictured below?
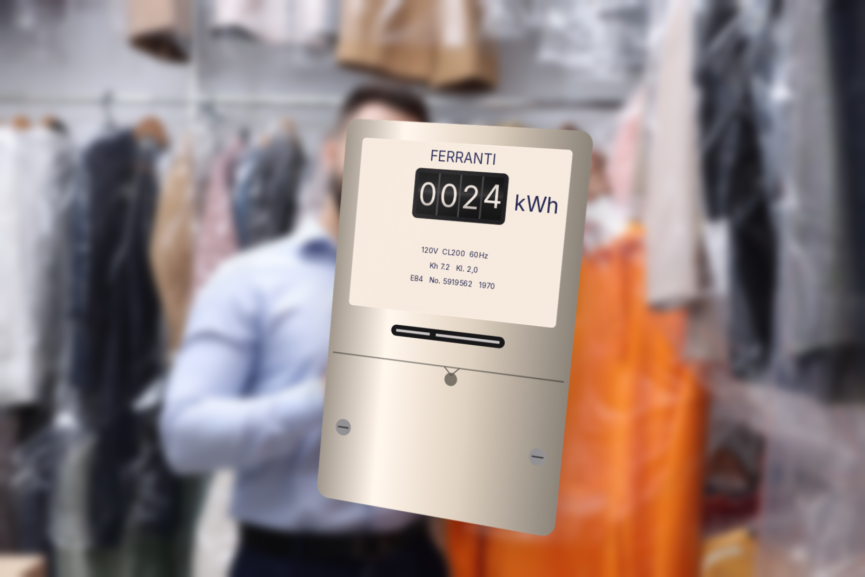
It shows **24** kWh
